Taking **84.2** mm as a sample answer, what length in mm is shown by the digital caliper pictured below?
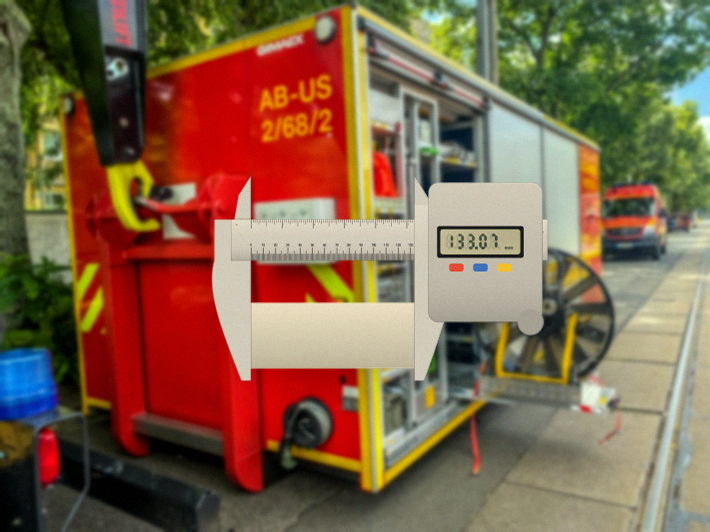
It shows **133.07** mm
